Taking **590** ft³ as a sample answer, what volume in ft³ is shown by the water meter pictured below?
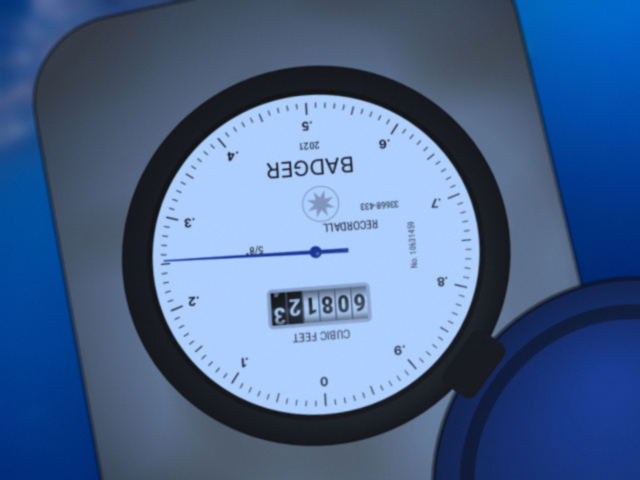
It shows **608123.25** ft³
